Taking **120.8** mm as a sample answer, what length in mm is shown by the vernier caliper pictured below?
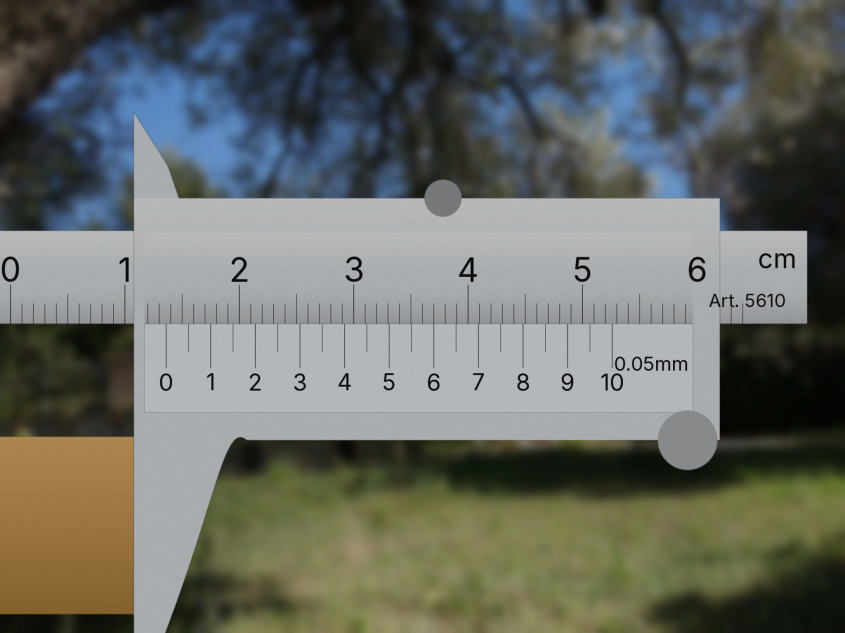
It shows **13.6** mm
